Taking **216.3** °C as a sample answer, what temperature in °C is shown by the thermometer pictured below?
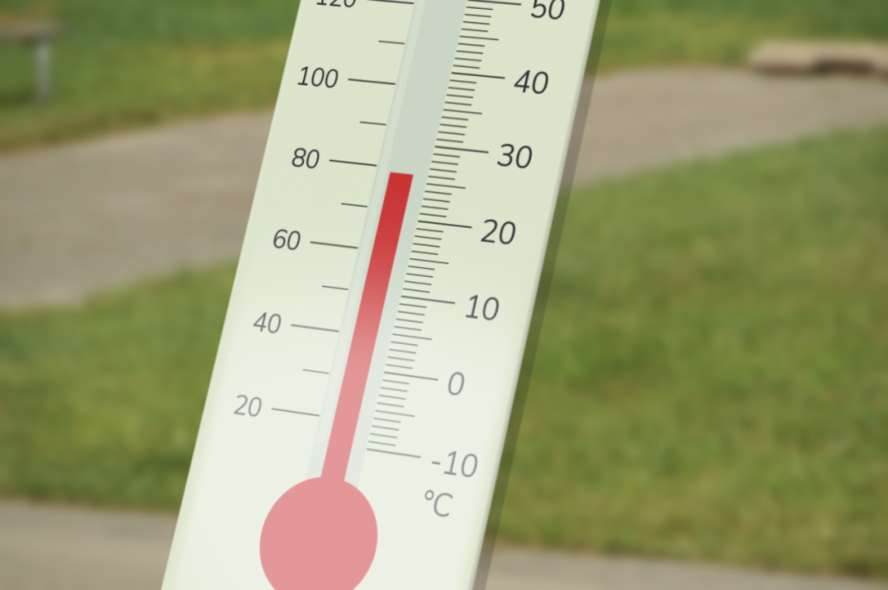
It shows **26** °C
